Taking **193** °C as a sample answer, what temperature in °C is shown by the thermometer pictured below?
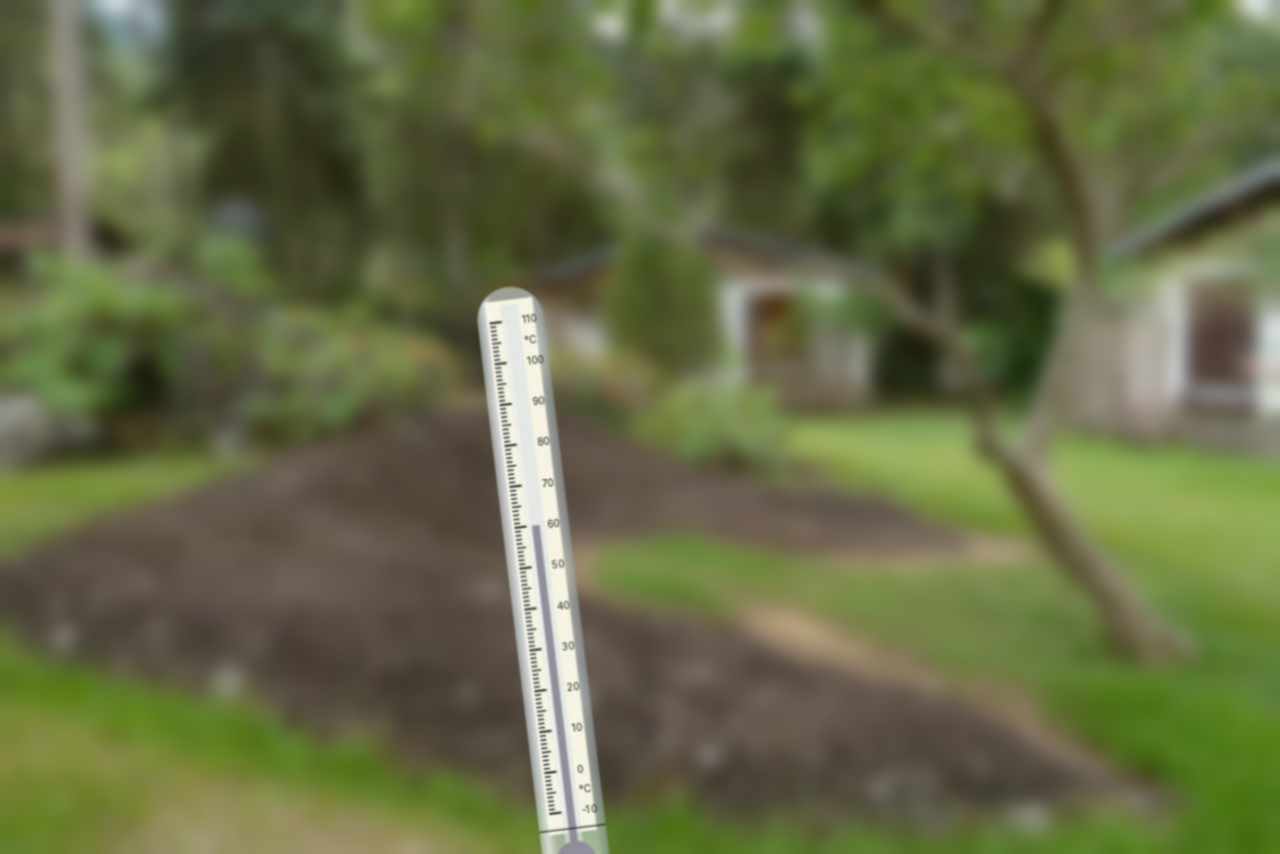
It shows **60** °C
